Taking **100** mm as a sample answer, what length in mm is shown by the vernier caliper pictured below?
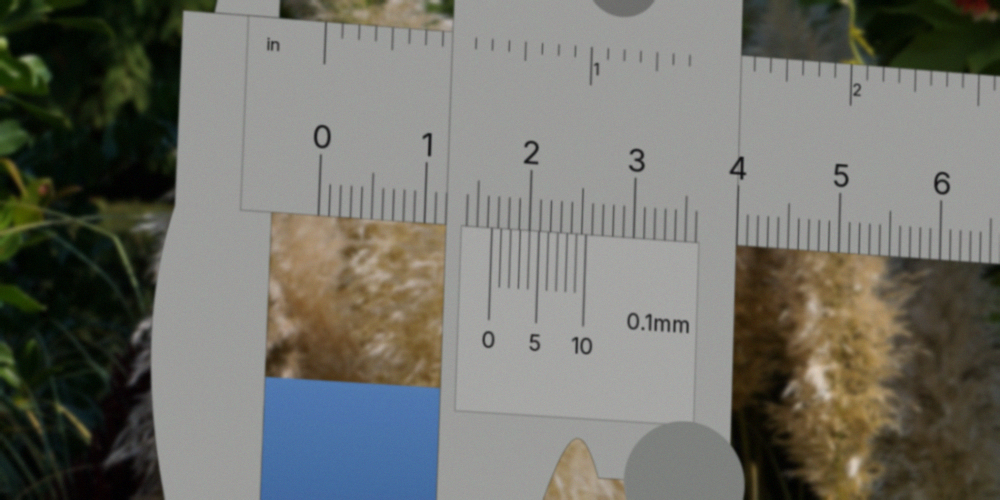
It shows **16.4** mm
